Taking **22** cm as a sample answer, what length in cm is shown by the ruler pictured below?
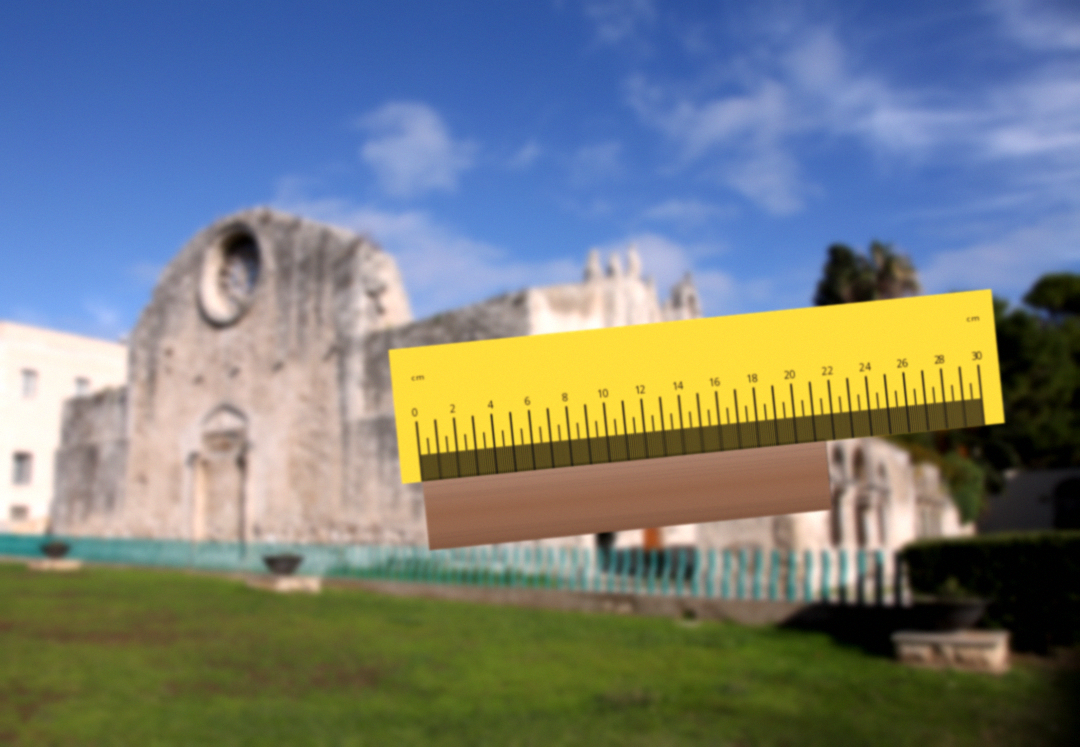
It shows **21.5** cm
